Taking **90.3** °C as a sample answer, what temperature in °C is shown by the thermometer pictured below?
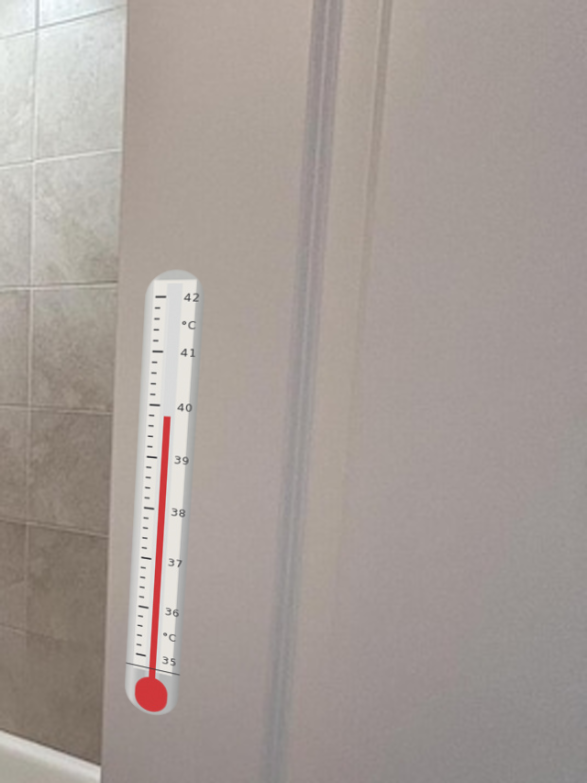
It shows **39.8** °C
